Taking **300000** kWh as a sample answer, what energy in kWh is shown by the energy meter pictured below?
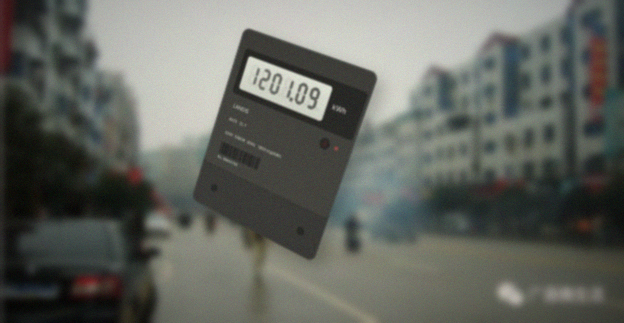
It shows **1201.09** kWh
